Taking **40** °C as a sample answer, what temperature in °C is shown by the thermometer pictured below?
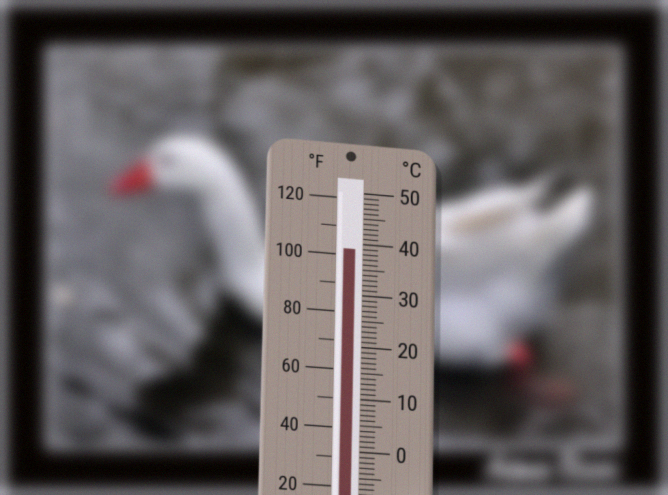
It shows **39** °C
